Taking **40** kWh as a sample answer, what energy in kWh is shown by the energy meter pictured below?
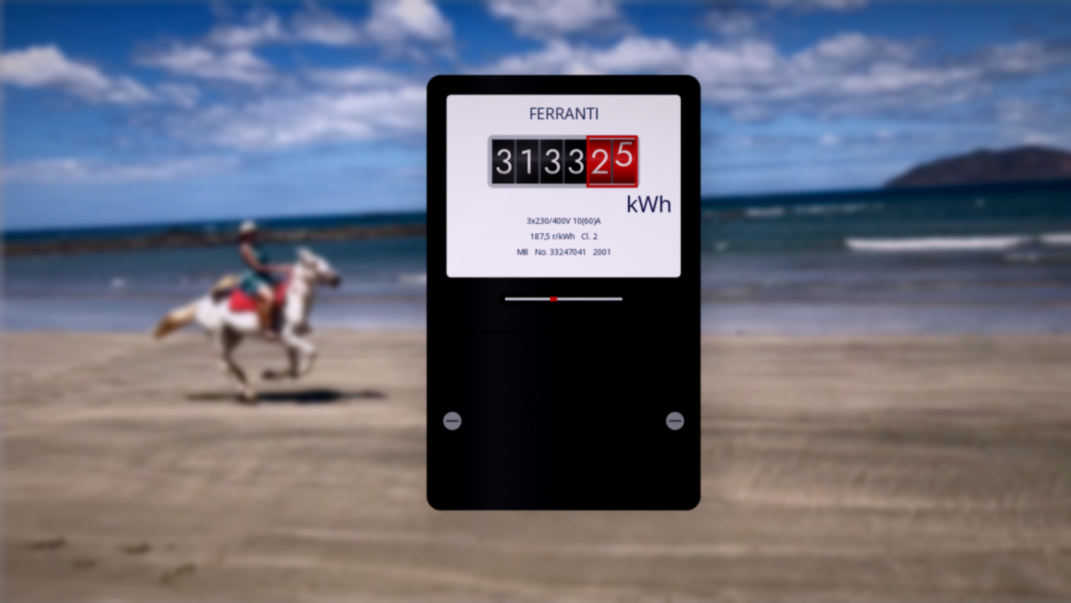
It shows **3133.25** kWh
